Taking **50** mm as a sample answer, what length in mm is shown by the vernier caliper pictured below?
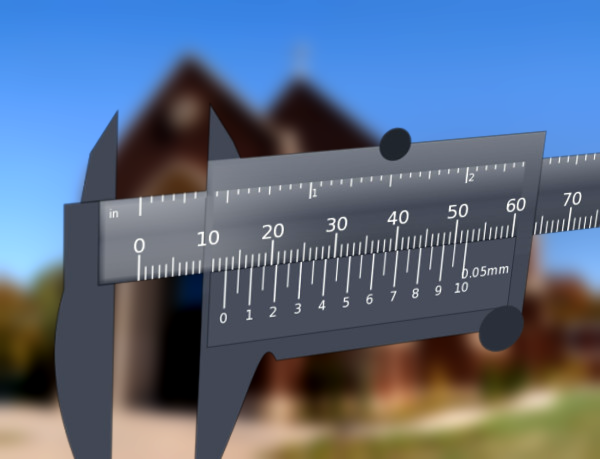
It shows **13.0** mm
